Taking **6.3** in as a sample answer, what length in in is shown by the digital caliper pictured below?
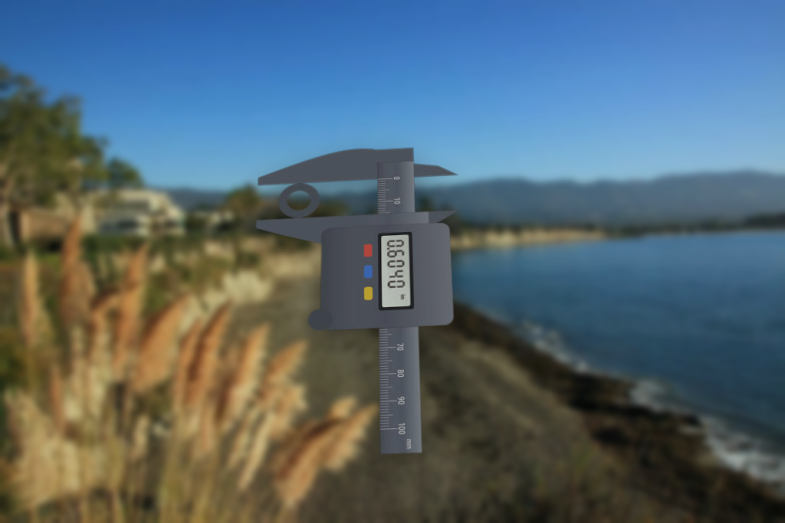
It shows **0.6040** in
